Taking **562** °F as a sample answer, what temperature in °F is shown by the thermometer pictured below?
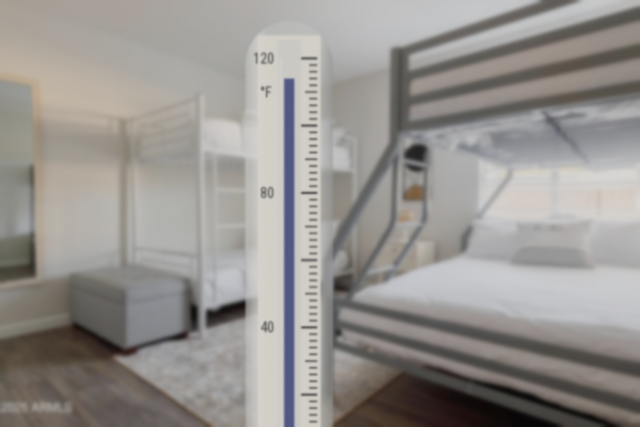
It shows **114** °F
